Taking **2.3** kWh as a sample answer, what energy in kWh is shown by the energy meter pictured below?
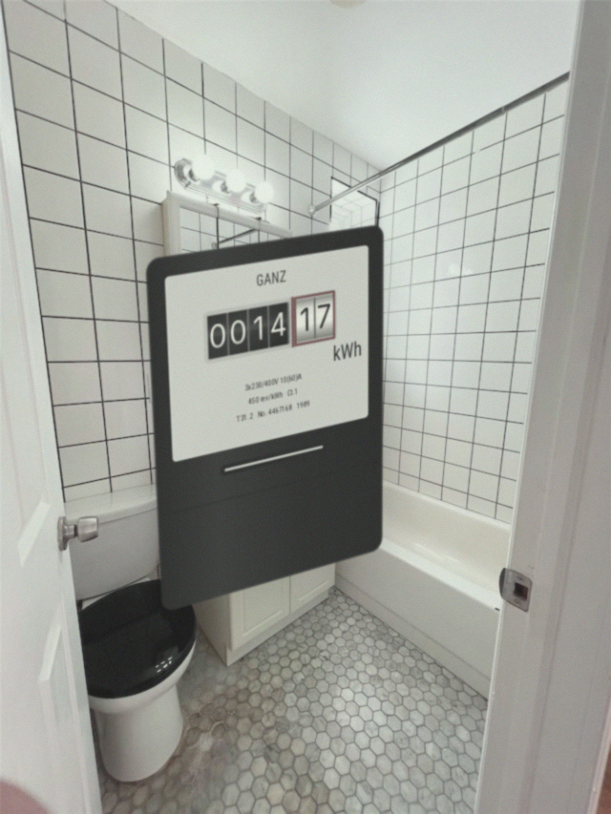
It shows **14.17** kWh
